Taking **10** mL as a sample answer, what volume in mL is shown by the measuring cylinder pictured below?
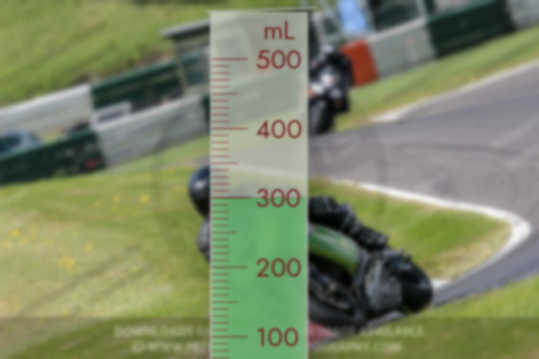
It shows **300** mL
